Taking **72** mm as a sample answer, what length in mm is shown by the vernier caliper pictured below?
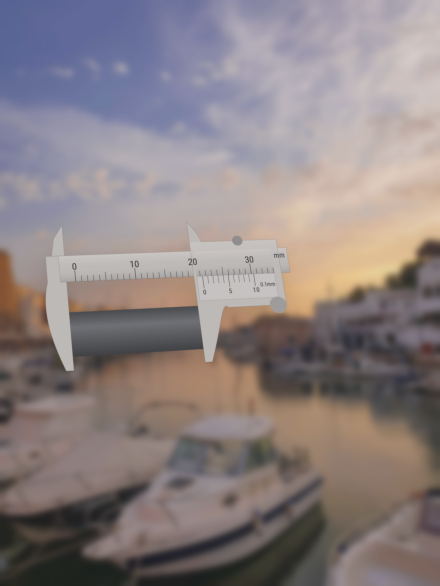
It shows **21.4** mm
